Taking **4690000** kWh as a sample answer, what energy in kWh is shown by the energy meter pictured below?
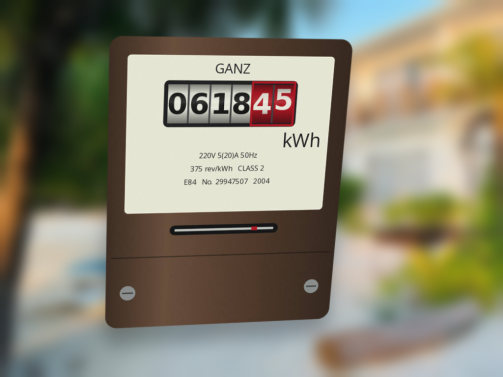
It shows **618.45** kWh
